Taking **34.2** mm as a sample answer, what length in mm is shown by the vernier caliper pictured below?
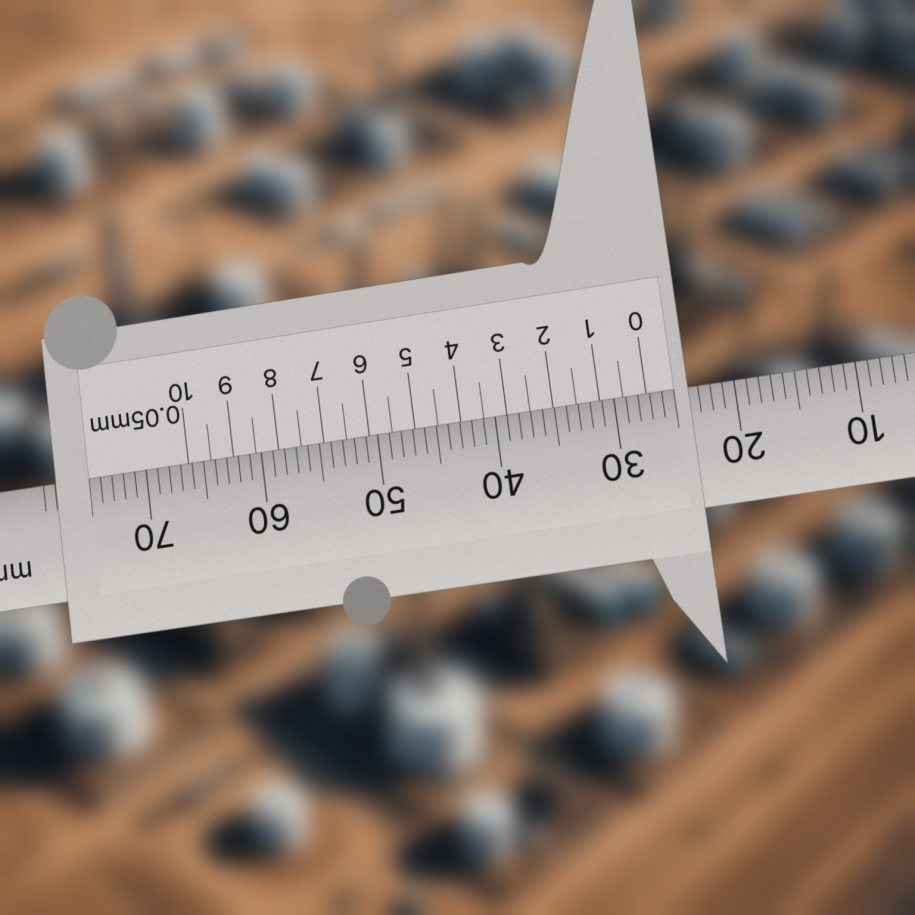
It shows **27.3** mm
